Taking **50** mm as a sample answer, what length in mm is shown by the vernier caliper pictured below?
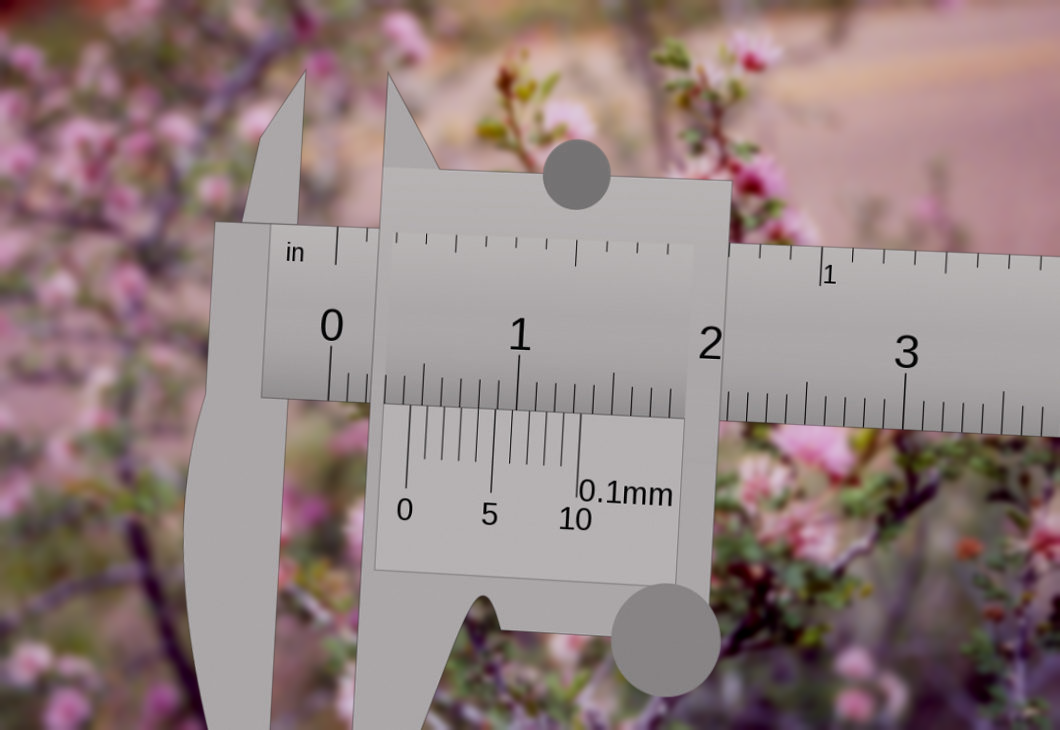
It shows **4.4** mm
